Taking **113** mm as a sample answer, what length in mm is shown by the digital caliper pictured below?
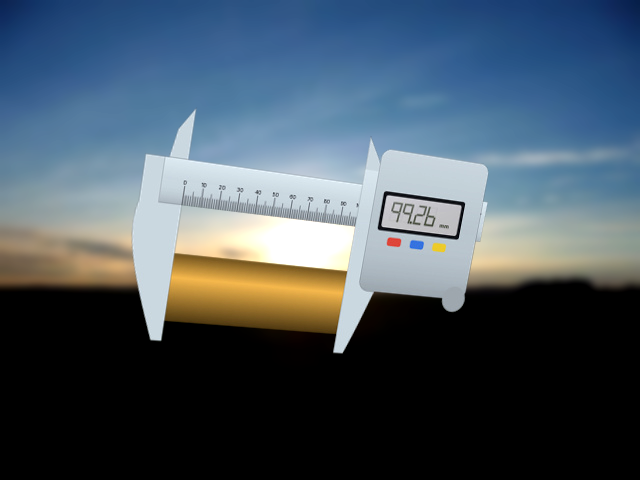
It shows **99.26** mm
